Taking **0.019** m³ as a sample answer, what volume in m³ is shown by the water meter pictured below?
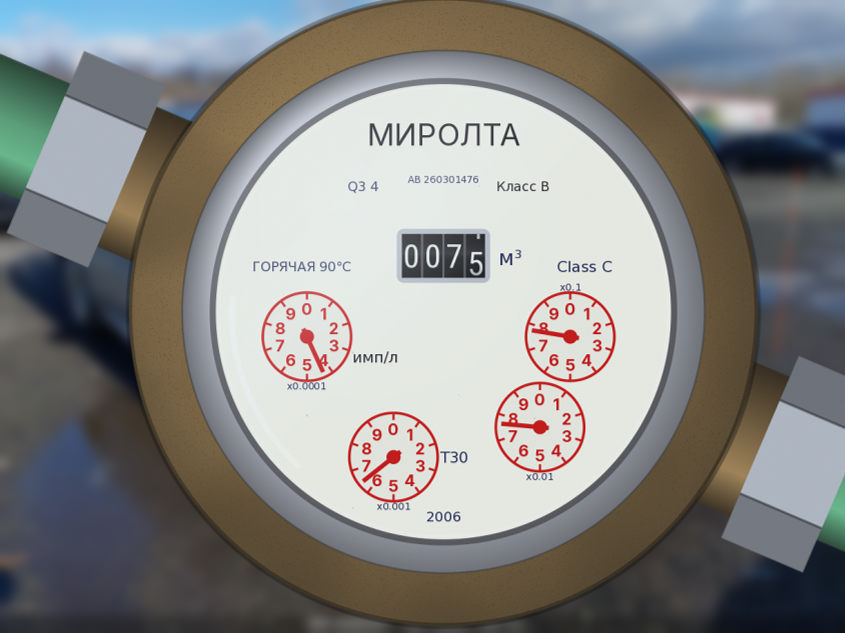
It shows **74.7764** m³
